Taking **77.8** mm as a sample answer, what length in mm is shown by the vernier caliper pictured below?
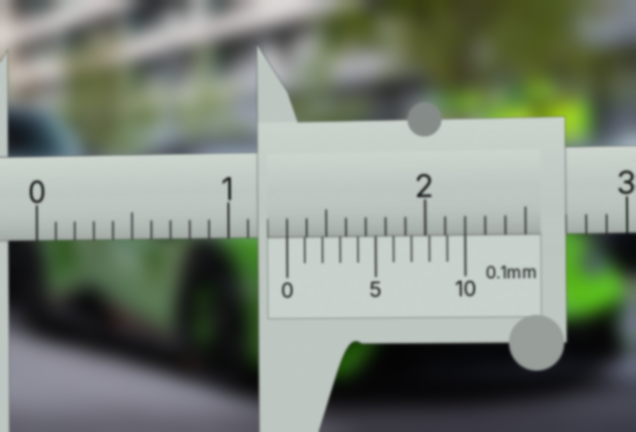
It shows **13.0** mm
